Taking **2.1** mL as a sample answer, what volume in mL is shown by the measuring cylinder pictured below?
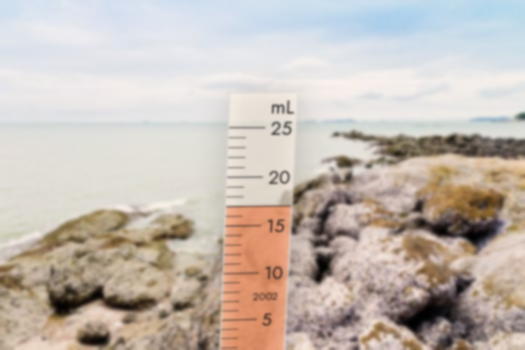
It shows **17** mL
